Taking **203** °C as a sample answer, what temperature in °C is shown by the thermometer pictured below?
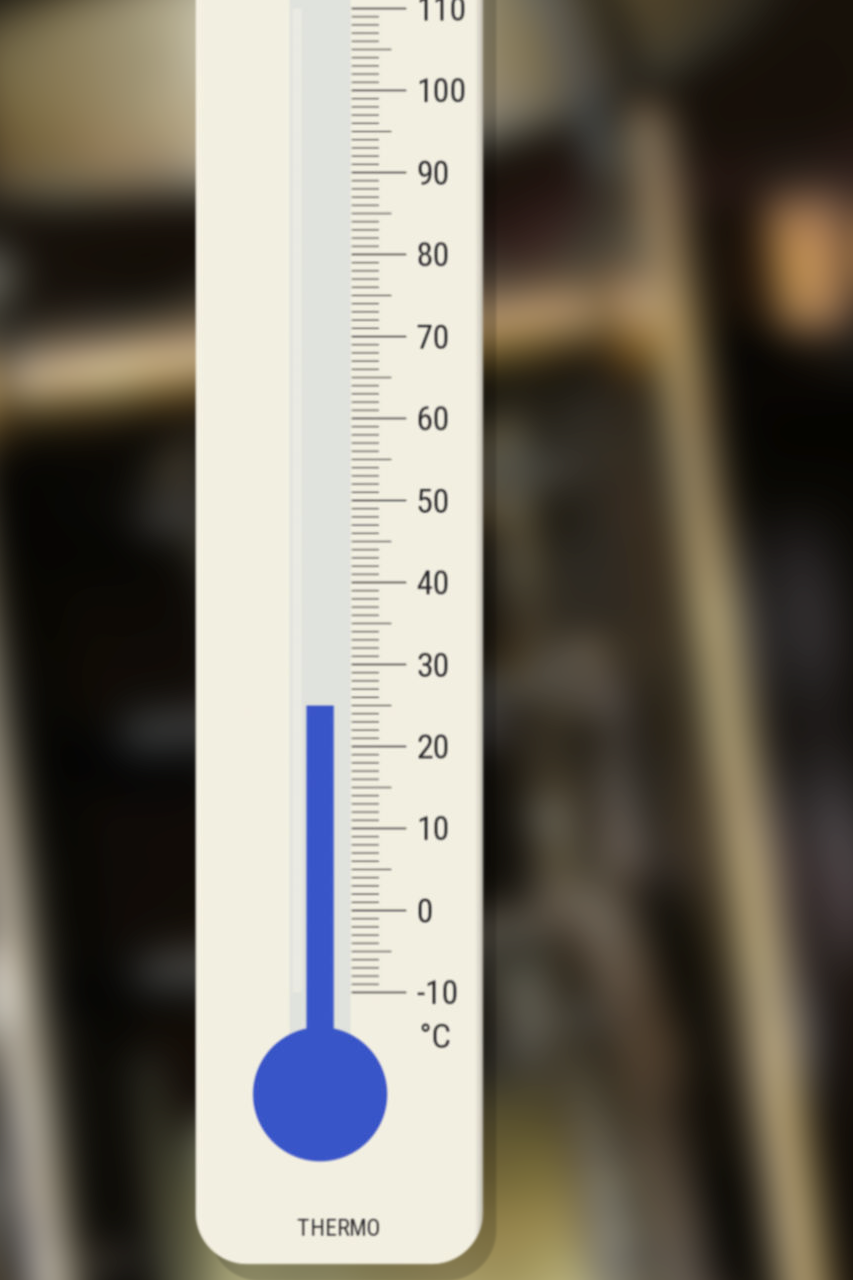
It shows **25** °C
